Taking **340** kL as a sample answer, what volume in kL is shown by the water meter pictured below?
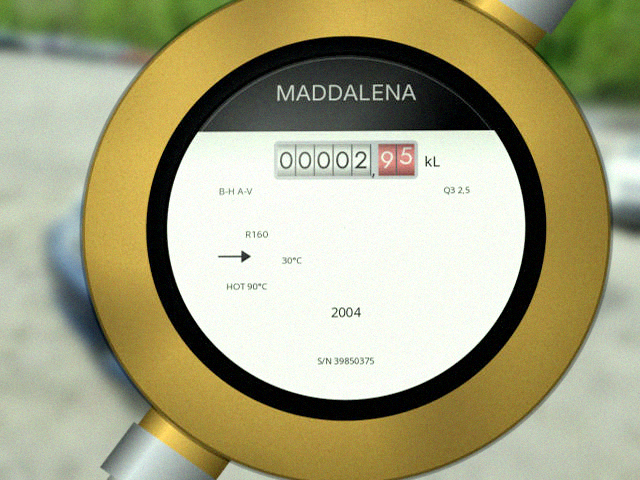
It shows **2.95** kL
